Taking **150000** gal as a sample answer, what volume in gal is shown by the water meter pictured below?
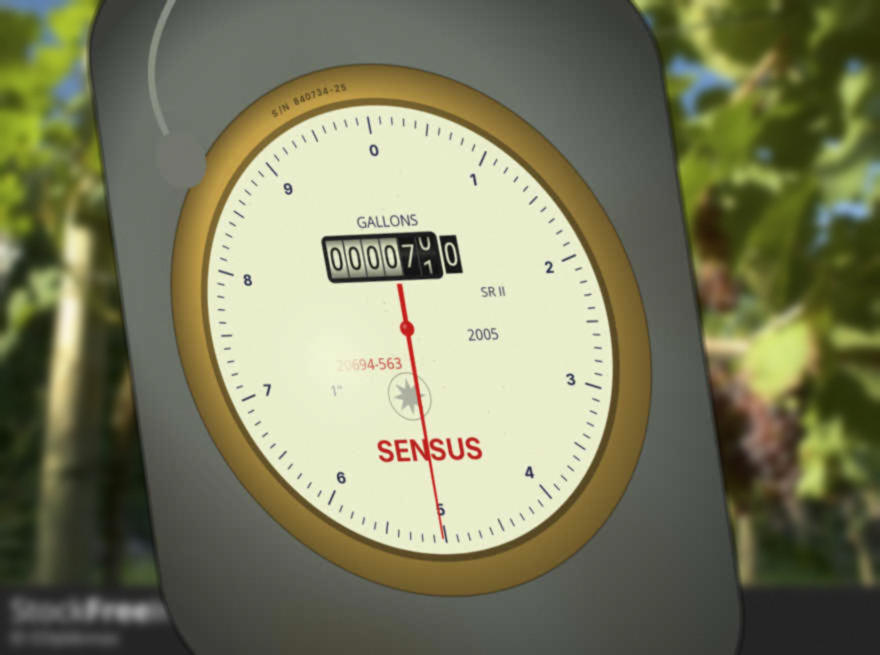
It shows **705.0** gal
